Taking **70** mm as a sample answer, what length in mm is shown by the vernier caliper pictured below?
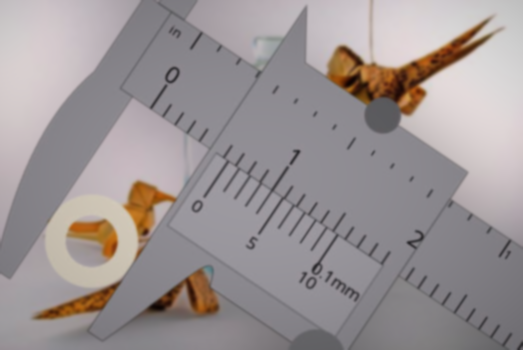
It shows **6.4** mm
